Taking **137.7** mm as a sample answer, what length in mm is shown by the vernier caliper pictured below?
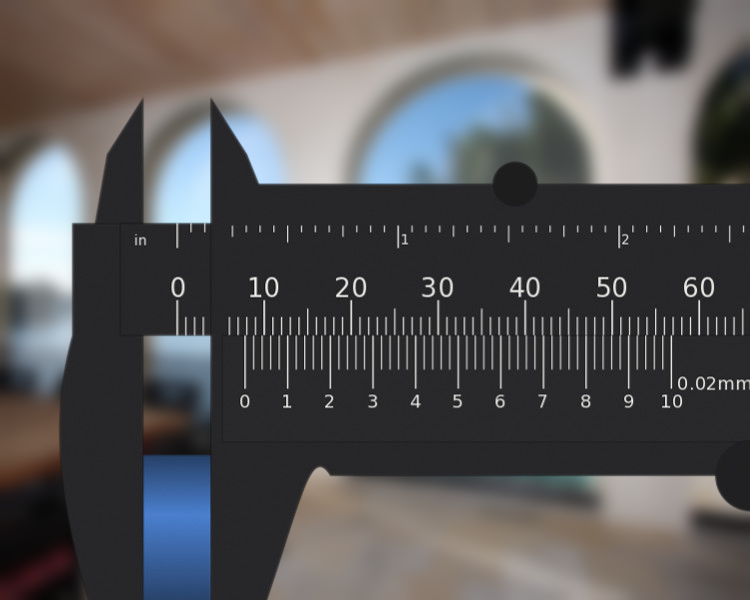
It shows **7.8** mm
